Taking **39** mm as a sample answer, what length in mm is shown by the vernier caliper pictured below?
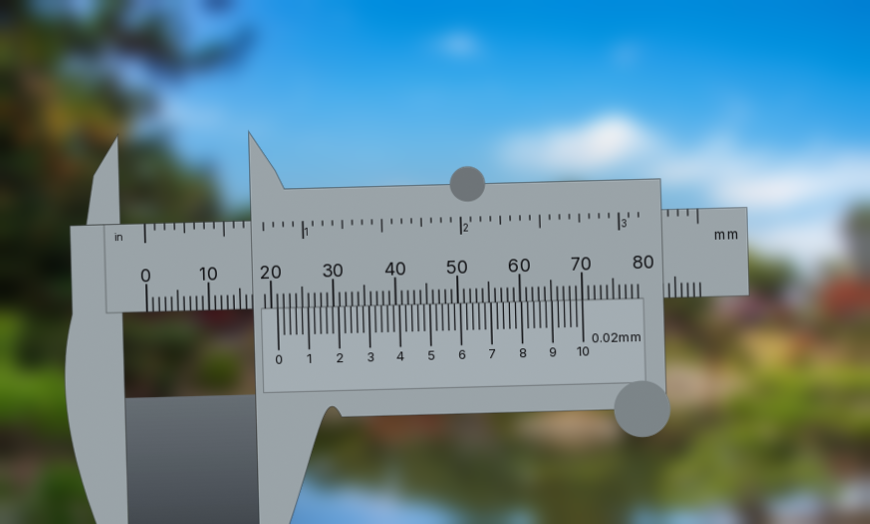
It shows **21.0** mm
